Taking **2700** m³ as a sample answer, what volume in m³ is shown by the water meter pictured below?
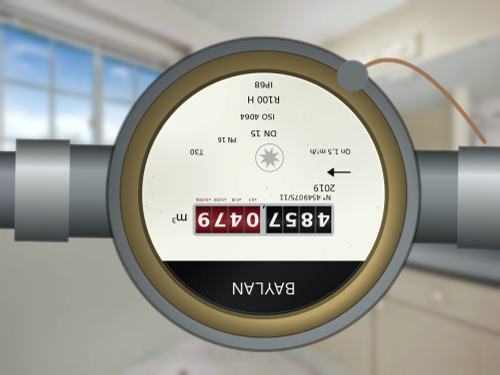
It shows **4857.0479** m³
